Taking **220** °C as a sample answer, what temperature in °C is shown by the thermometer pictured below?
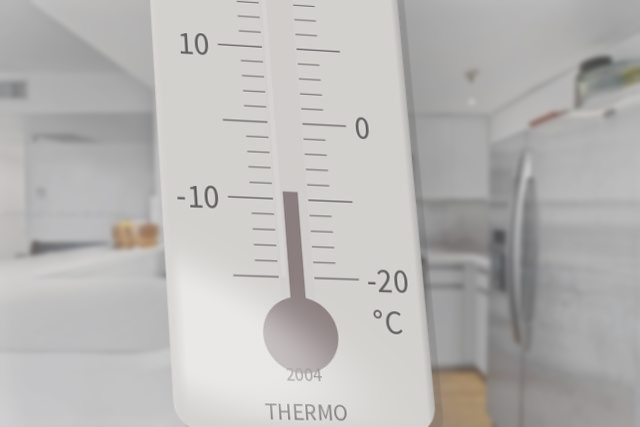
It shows **-9** °C
